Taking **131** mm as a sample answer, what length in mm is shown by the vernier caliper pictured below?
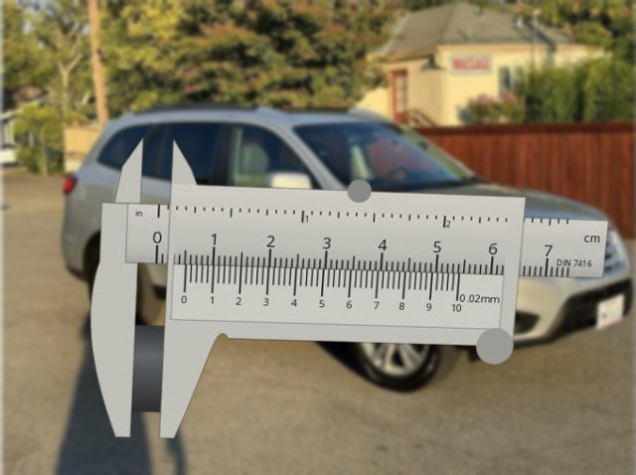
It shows **5.2** mm
